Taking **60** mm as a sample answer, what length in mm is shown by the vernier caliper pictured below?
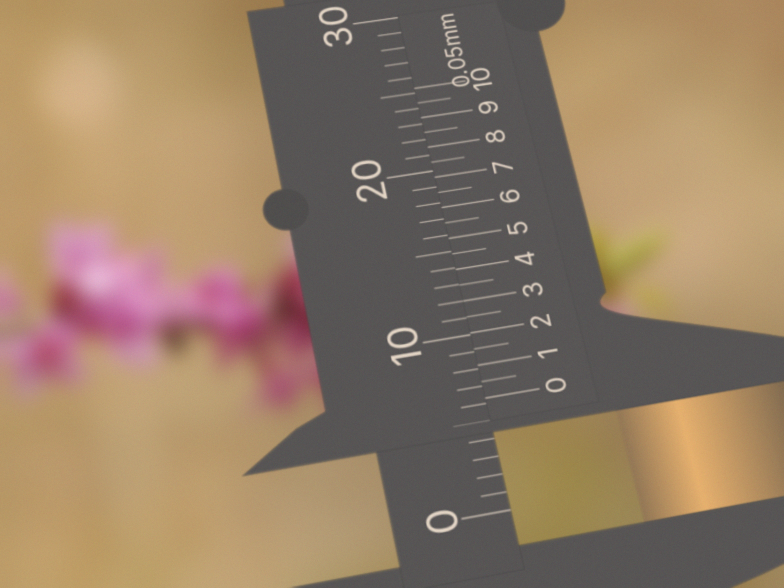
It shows **6.3** mm
